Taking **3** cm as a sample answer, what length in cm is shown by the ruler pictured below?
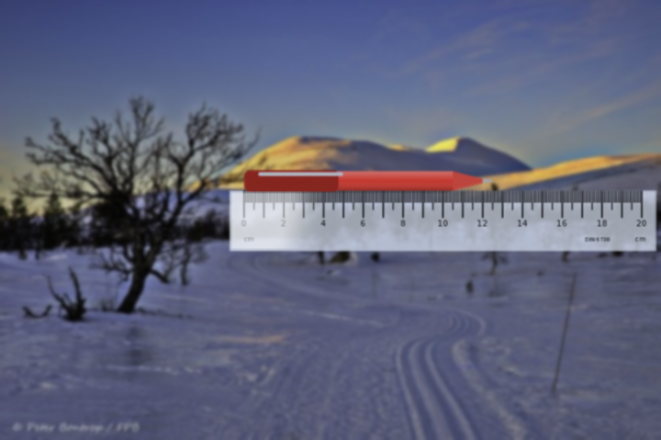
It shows **12.5** cm
